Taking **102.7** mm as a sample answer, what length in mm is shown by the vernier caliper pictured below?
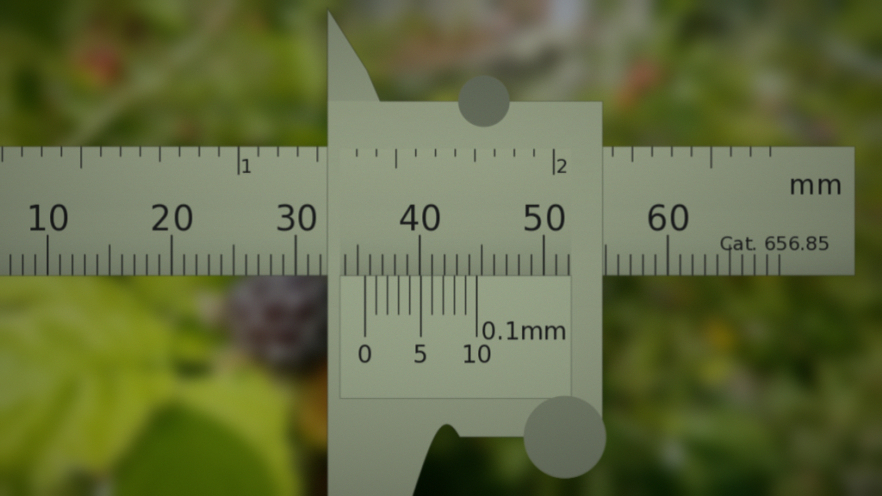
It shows **35.6** mm
